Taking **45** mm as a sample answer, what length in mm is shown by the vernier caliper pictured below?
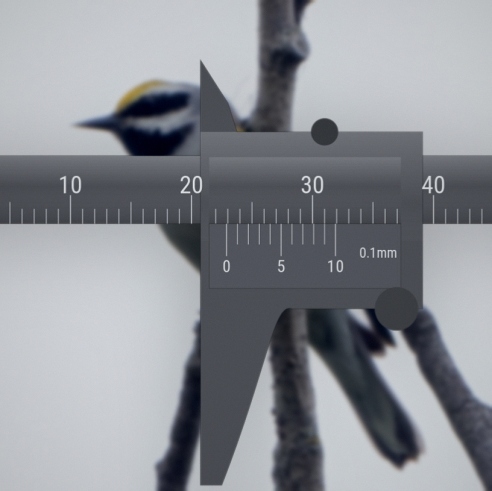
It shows **22.9** mm
